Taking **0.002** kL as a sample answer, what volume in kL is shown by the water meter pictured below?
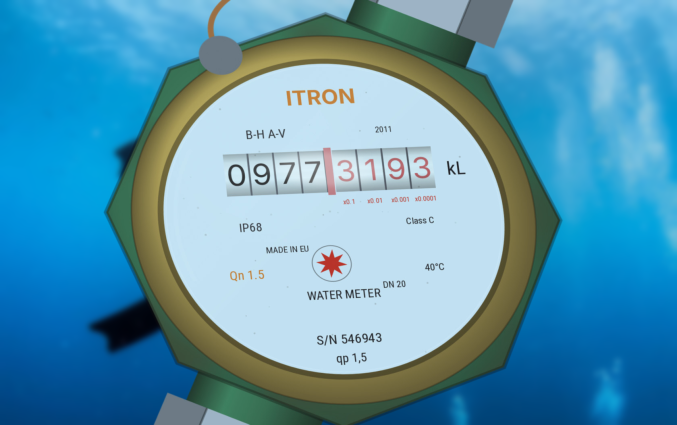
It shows **977.3193** kL
